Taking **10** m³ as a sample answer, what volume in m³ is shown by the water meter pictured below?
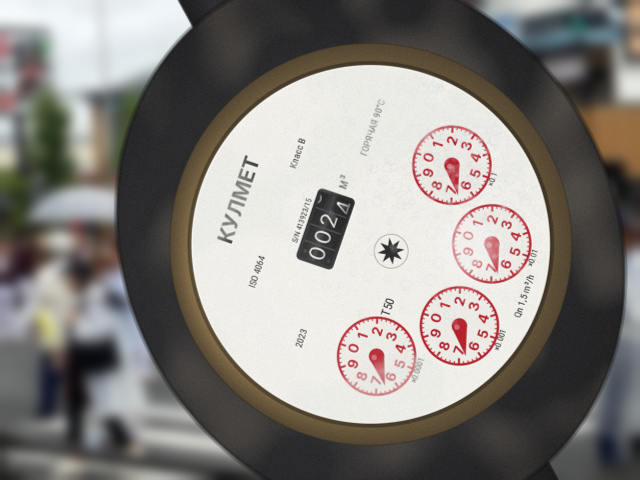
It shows **23.6666** m³
